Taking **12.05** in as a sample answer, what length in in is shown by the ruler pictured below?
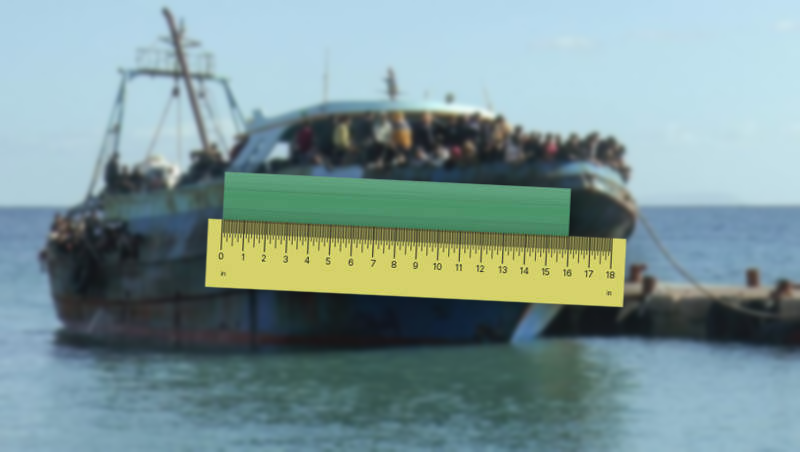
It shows **16** in
